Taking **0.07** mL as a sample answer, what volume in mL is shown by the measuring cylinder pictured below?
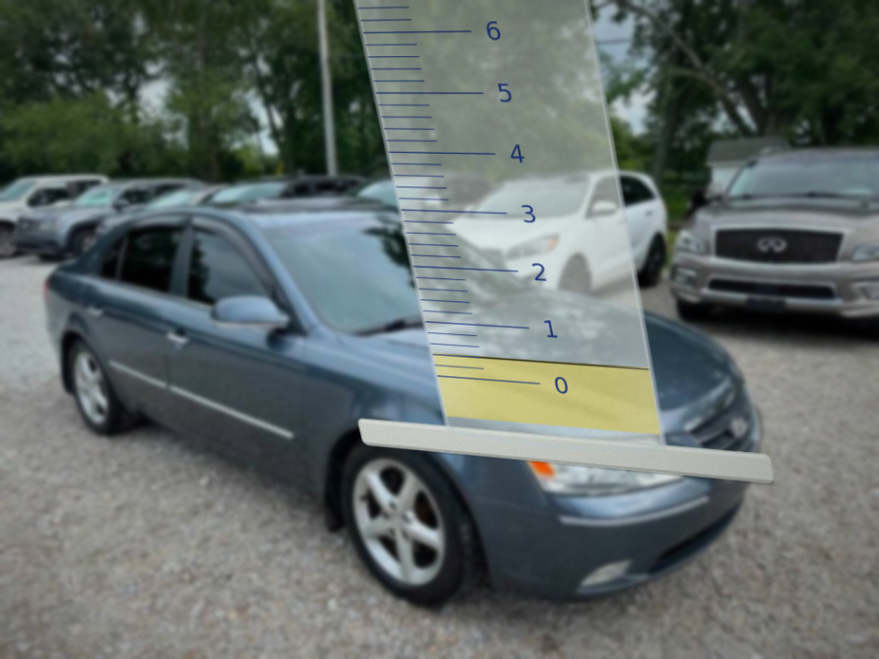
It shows **0.4** mL
